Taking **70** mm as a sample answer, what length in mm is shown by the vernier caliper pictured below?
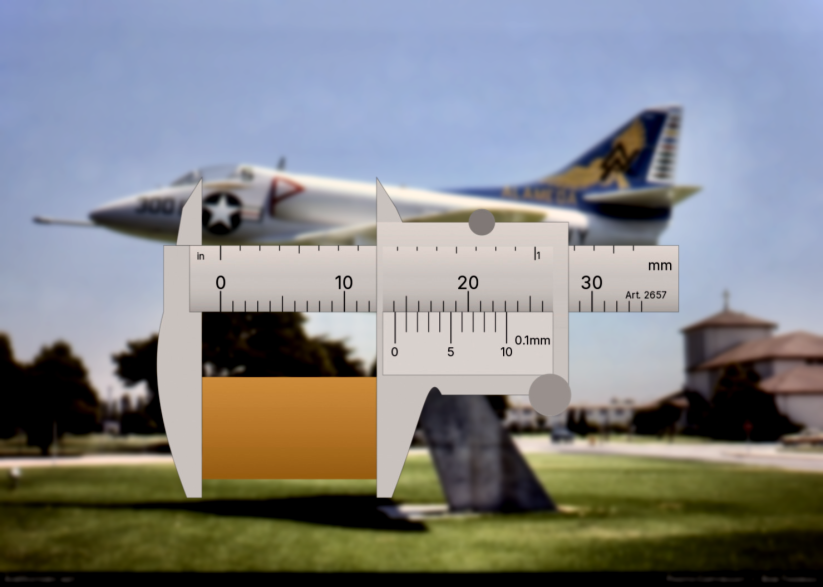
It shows **14.1** mm
